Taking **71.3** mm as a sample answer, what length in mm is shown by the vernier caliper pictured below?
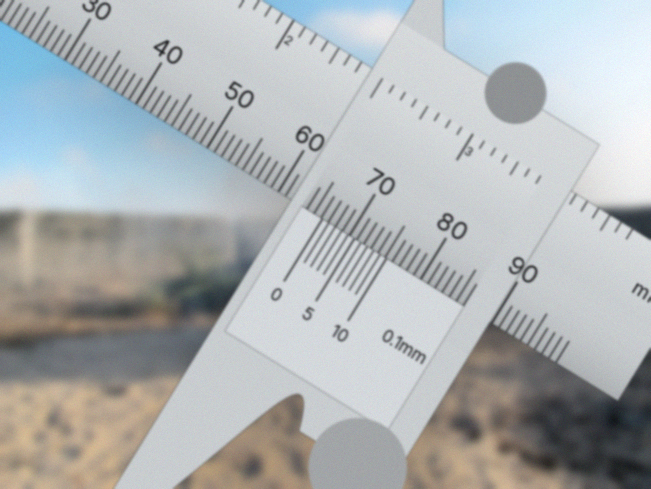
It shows **66.2** mm
